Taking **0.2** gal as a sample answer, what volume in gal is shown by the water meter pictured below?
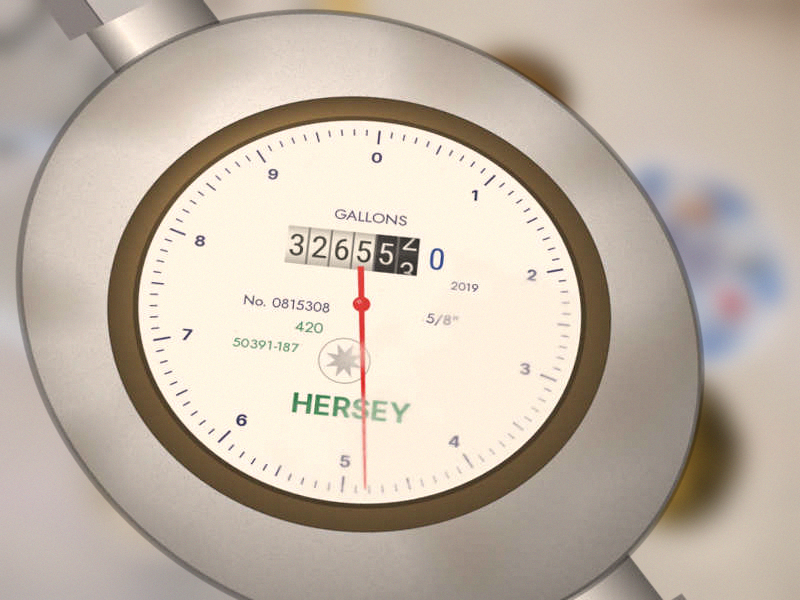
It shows **3265524.8** gal
